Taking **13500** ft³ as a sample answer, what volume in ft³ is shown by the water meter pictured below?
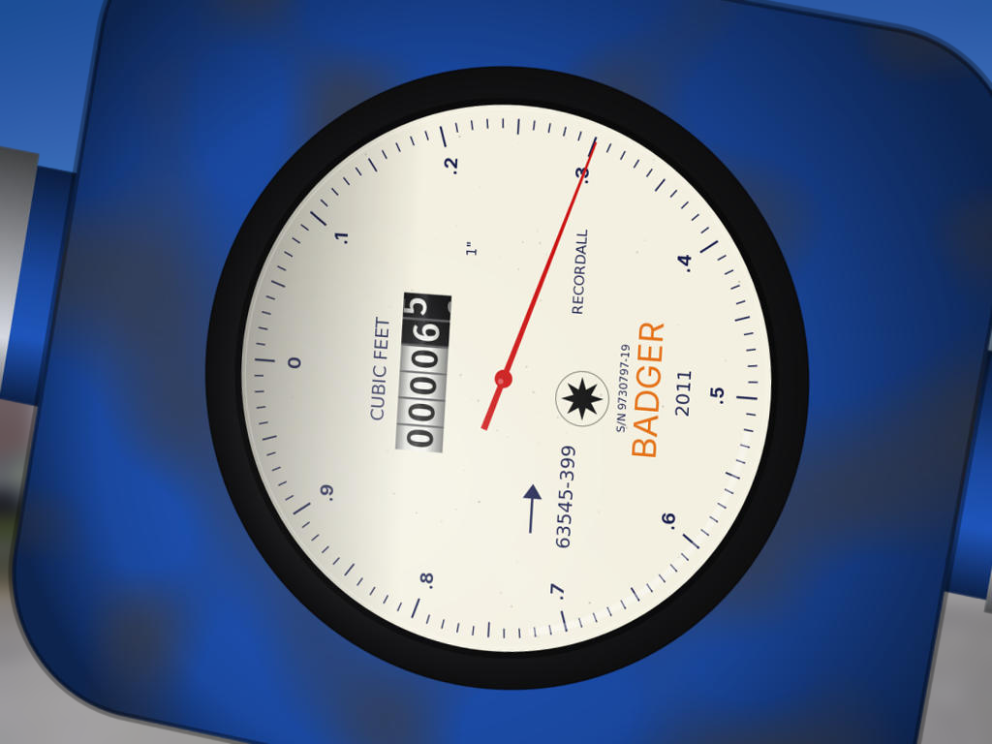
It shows **65.30** ft³
